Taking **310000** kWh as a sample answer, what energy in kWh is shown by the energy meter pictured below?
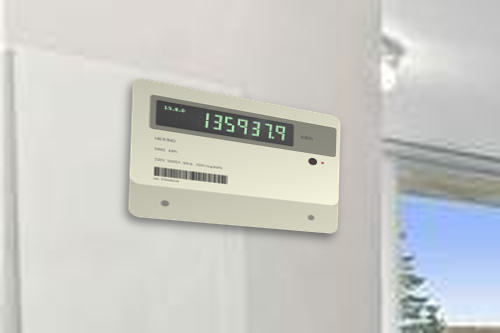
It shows **135937.9** kWh
